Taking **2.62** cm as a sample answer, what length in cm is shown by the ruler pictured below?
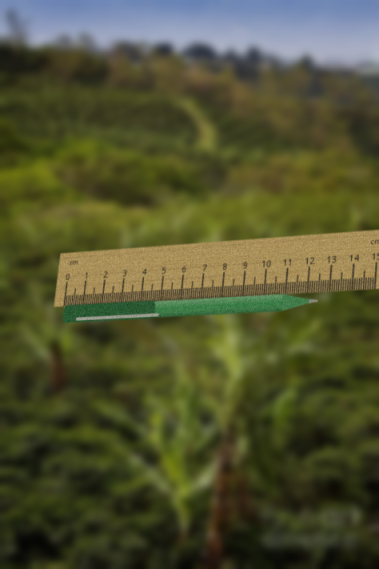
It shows **12.5** cm
